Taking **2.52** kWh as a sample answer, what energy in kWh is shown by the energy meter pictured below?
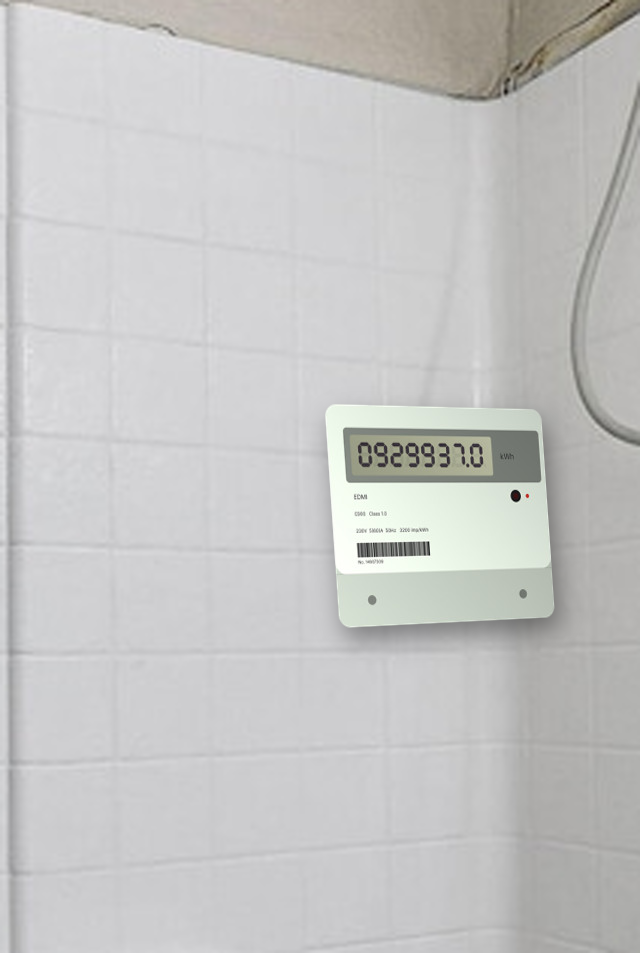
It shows **929937.0** kWh
